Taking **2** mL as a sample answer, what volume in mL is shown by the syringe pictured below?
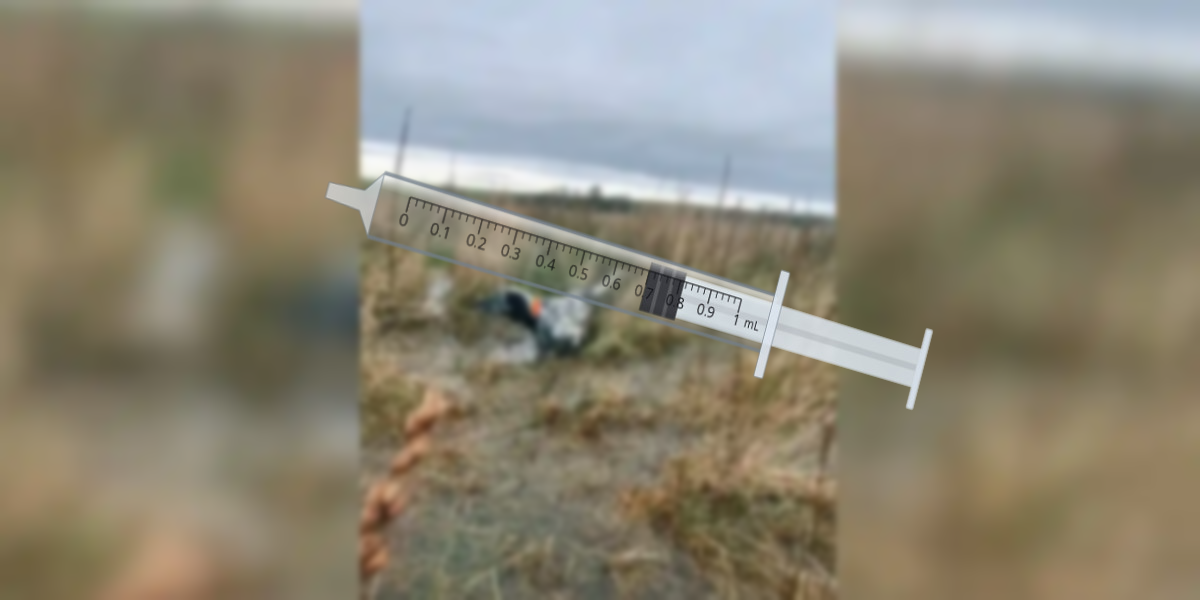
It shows **0.7** mL
